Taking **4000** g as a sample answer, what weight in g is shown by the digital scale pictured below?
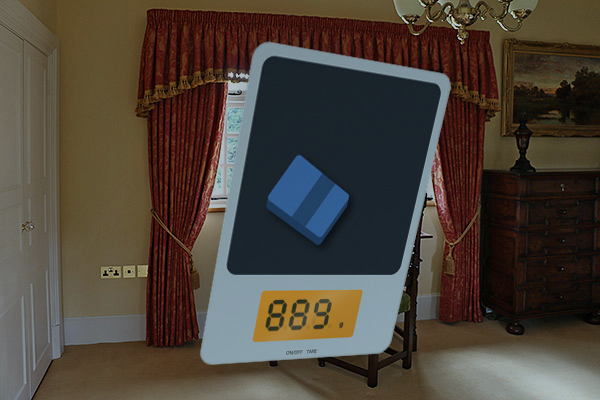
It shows **889** g
